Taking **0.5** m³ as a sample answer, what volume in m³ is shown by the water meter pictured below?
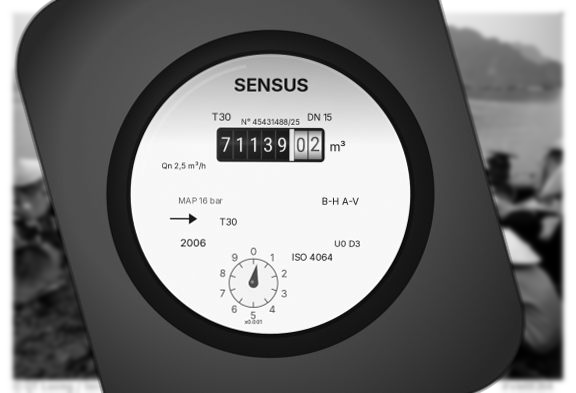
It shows **71139.020** m³
